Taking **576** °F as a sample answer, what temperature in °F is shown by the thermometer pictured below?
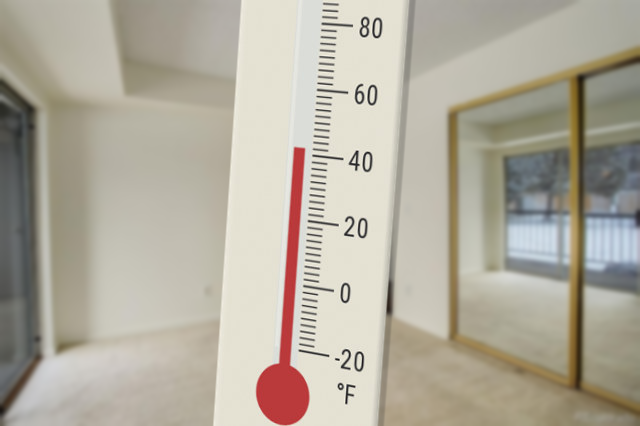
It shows **42** °F
